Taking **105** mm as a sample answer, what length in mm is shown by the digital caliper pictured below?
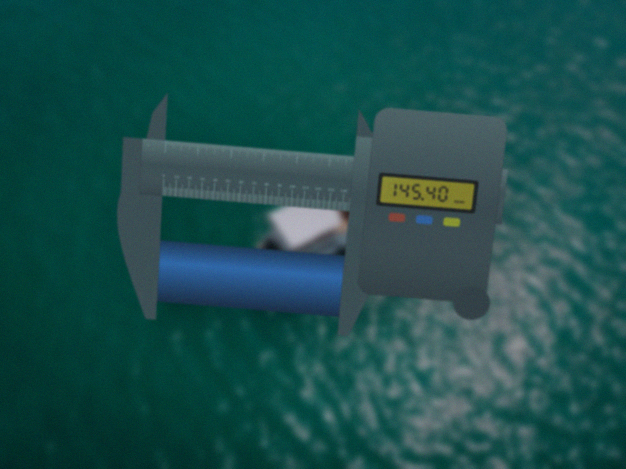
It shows **145.40** mm
